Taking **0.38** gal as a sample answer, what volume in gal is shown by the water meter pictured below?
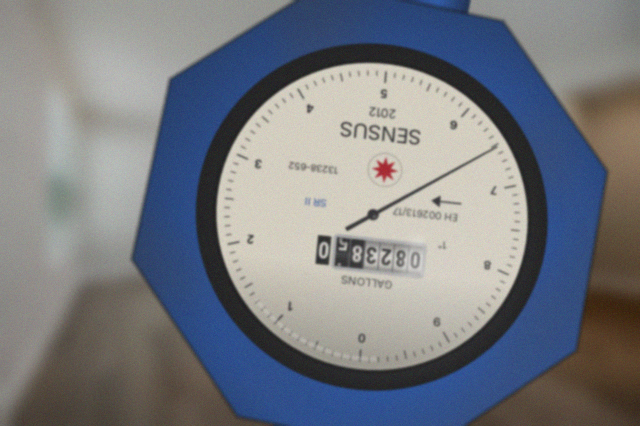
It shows **823846.5** gal
